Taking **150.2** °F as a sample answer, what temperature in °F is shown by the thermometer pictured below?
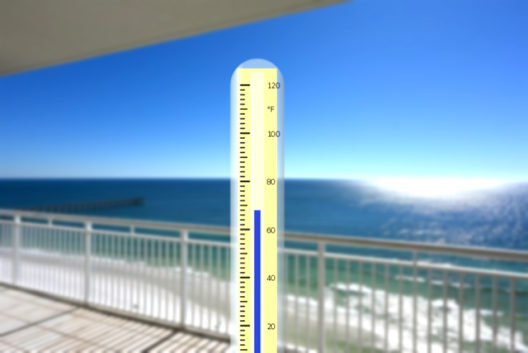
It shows **68** °F
